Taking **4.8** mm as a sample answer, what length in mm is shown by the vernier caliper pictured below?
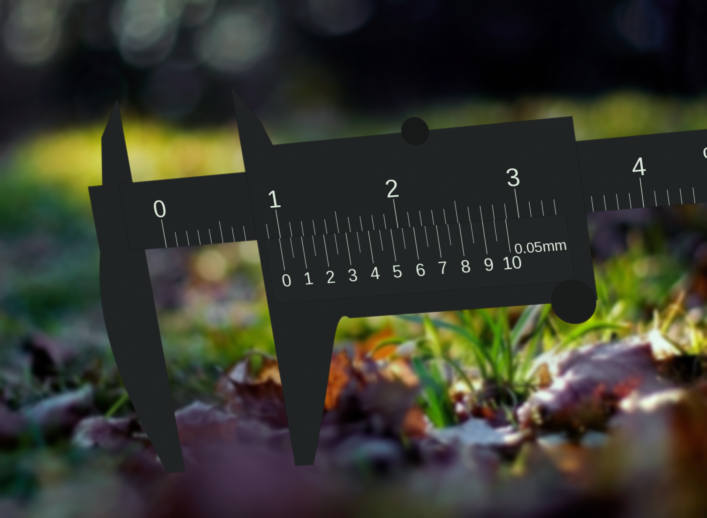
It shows **9.9** mm
